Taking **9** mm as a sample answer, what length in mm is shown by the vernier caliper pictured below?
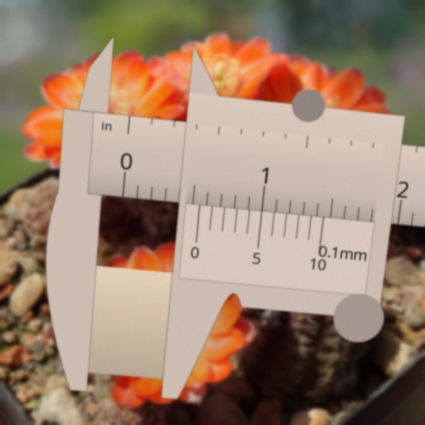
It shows **5.5** mm
